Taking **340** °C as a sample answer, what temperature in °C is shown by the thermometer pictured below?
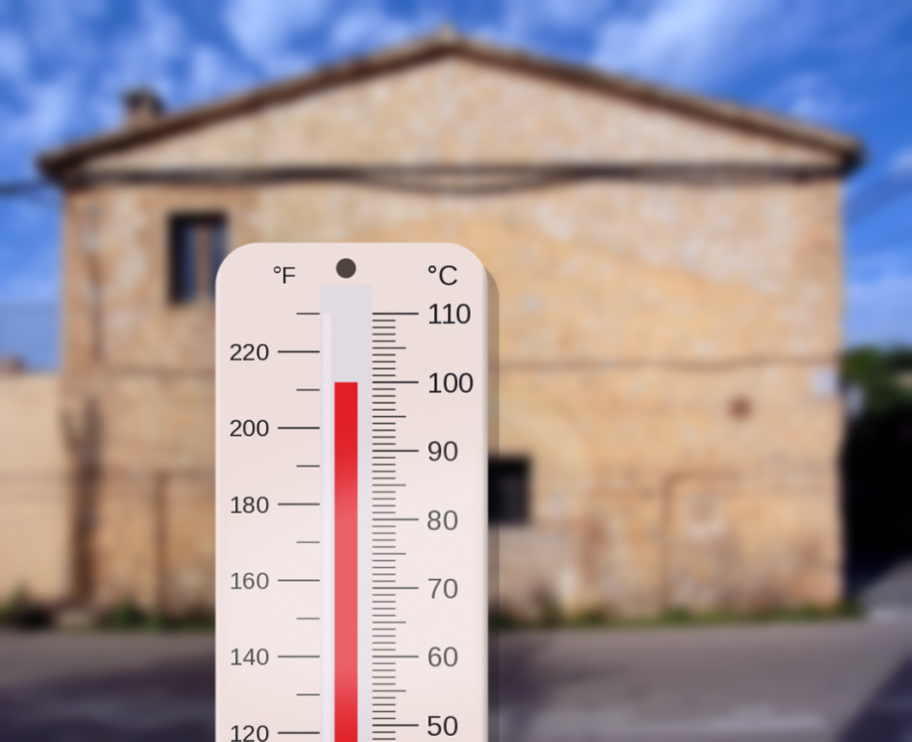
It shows **100** °C
